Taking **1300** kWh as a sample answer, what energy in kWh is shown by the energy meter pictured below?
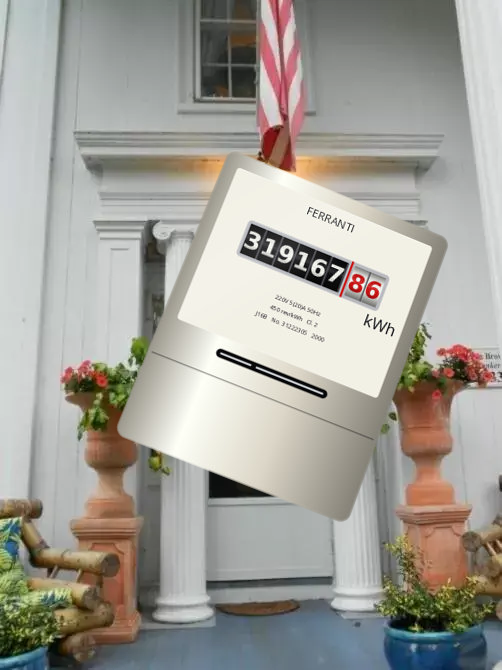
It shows **319167.86** kWh
